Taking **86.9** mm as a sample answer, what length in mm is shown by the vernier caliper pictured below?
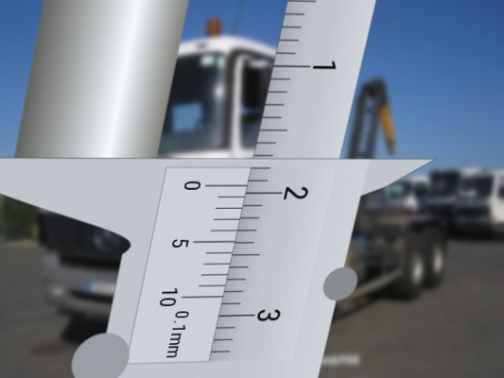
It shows **19.4** mm
